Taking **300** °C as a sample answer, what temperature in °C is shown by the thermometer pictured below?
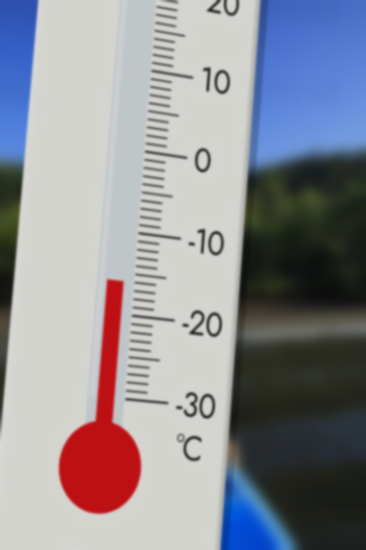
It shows **-16** °C
